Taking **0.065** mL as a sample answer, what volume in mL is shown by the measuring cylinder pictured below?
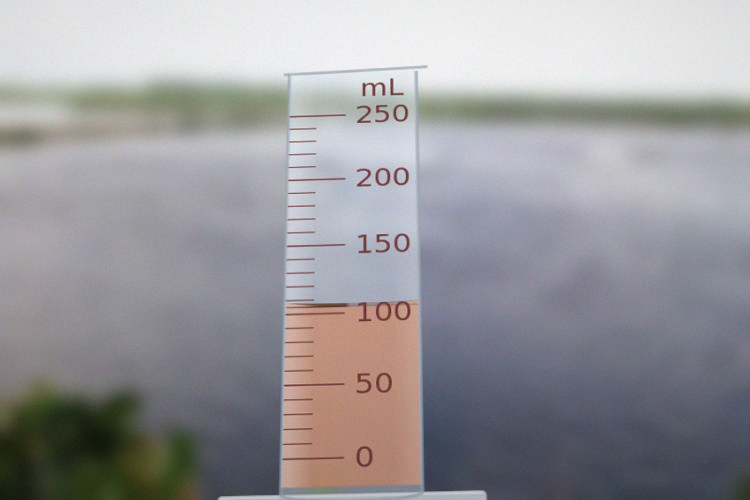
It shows **105** mL
